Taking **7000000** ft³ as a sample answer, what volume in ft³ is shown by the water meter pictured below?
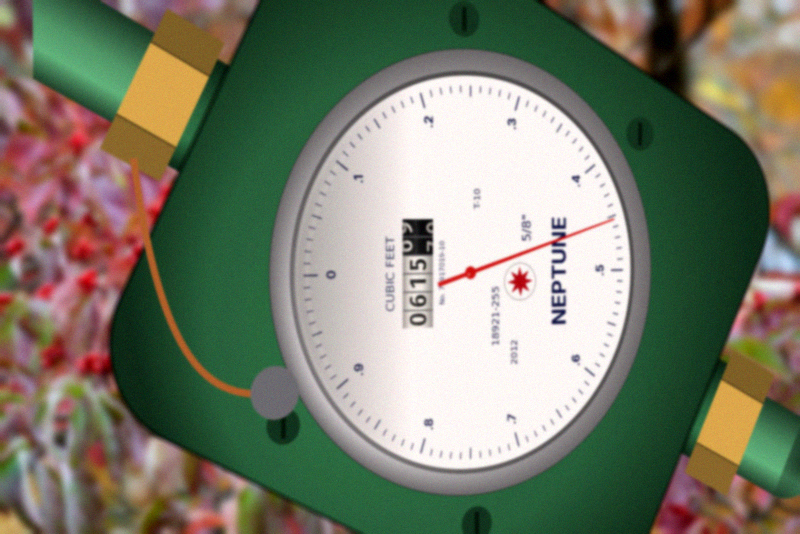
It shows **61569.45** ft³
